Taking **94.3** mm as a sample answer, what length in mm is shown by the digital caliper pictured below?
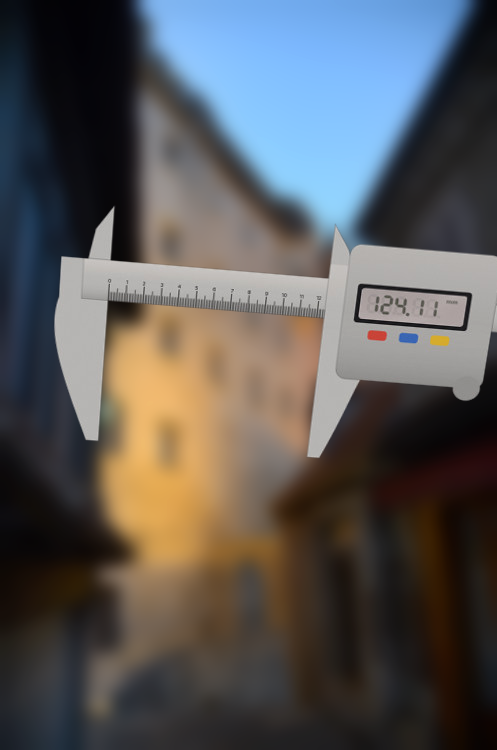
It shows **124.11** mm
